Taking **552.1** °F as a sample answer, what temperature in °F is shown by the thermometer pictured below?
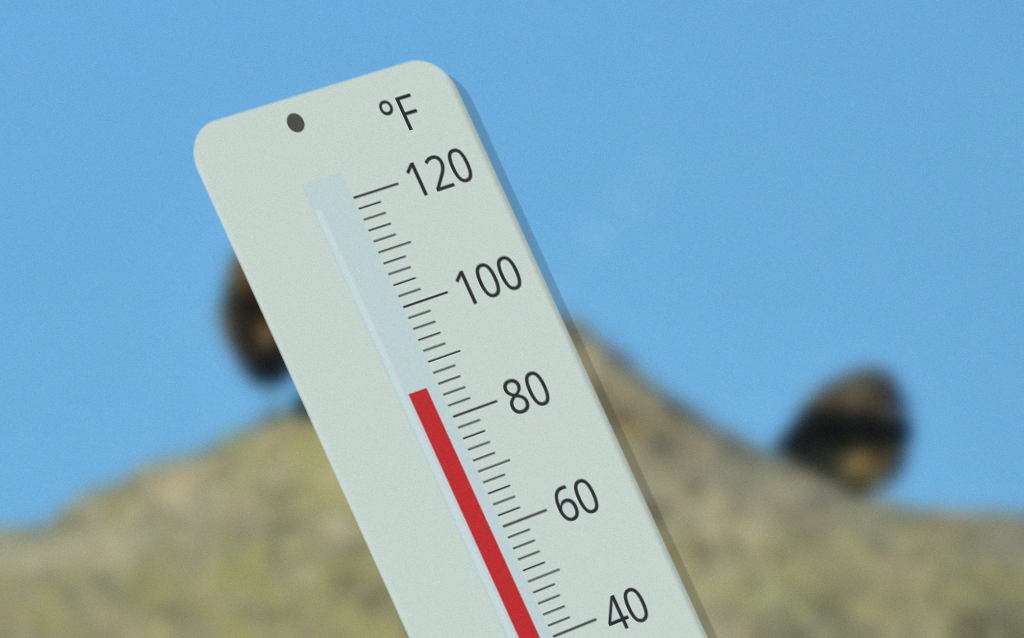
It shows **86** °F
